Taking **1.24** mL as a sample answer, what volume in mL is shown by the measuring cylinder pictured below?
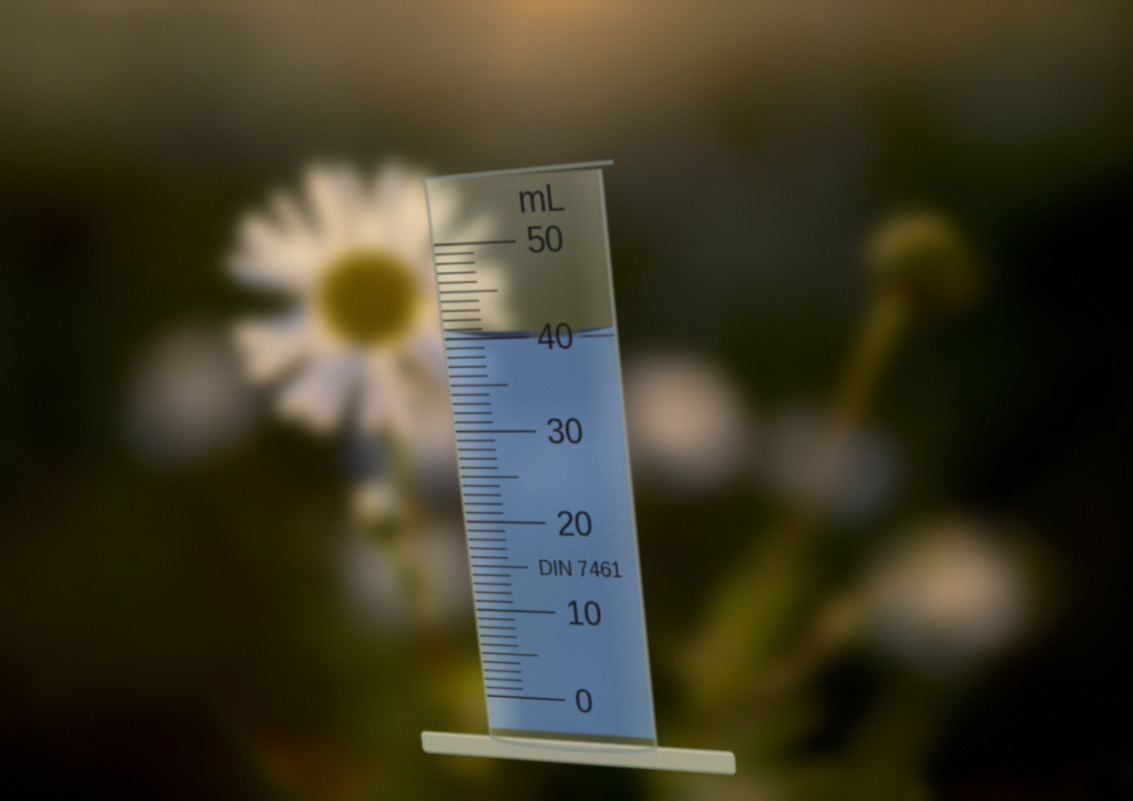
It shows **40** mL
